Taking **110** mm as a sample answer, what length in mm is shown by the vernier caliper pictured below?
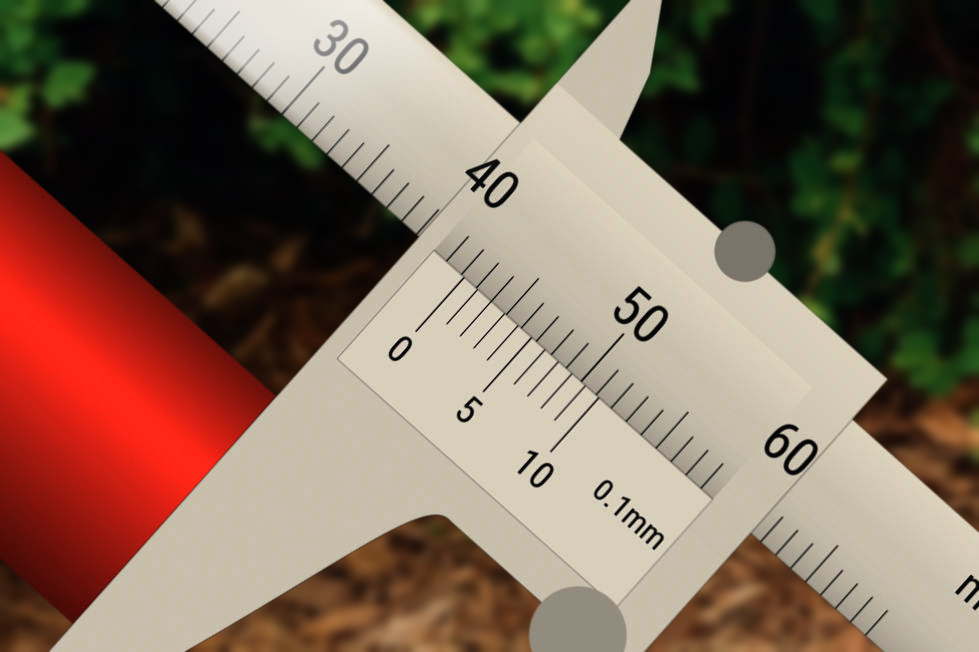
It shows **42.2** mm
